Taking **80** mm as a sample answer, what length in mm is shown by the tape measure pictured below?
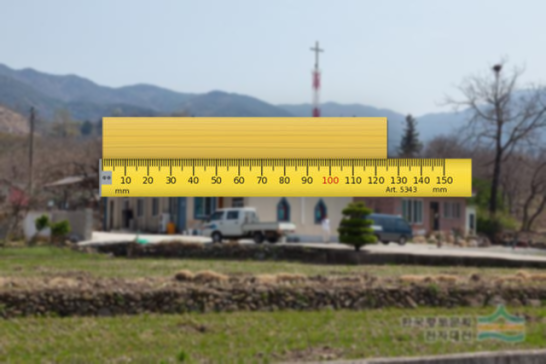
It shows **125** mm
